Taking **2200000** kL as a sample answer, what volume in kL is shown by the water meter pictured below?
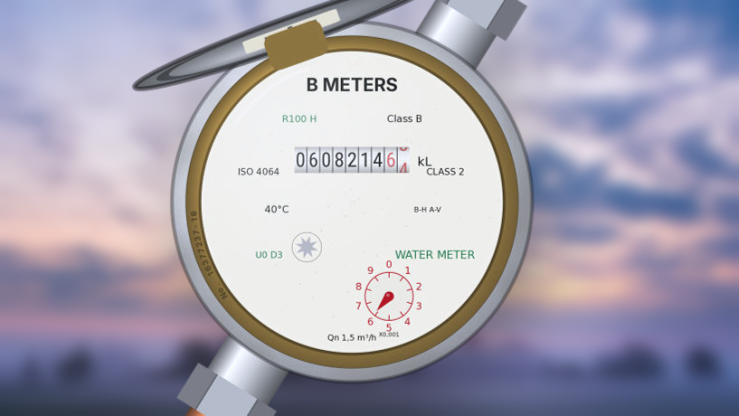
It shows **608214.636** kL
